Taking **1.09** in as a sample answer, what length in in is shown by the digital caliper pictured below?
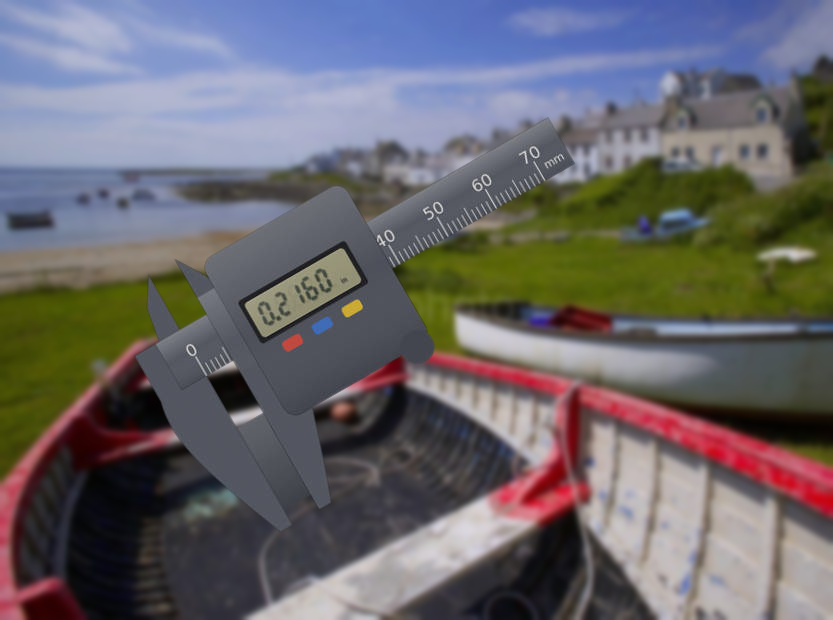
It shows **0.2160** in
